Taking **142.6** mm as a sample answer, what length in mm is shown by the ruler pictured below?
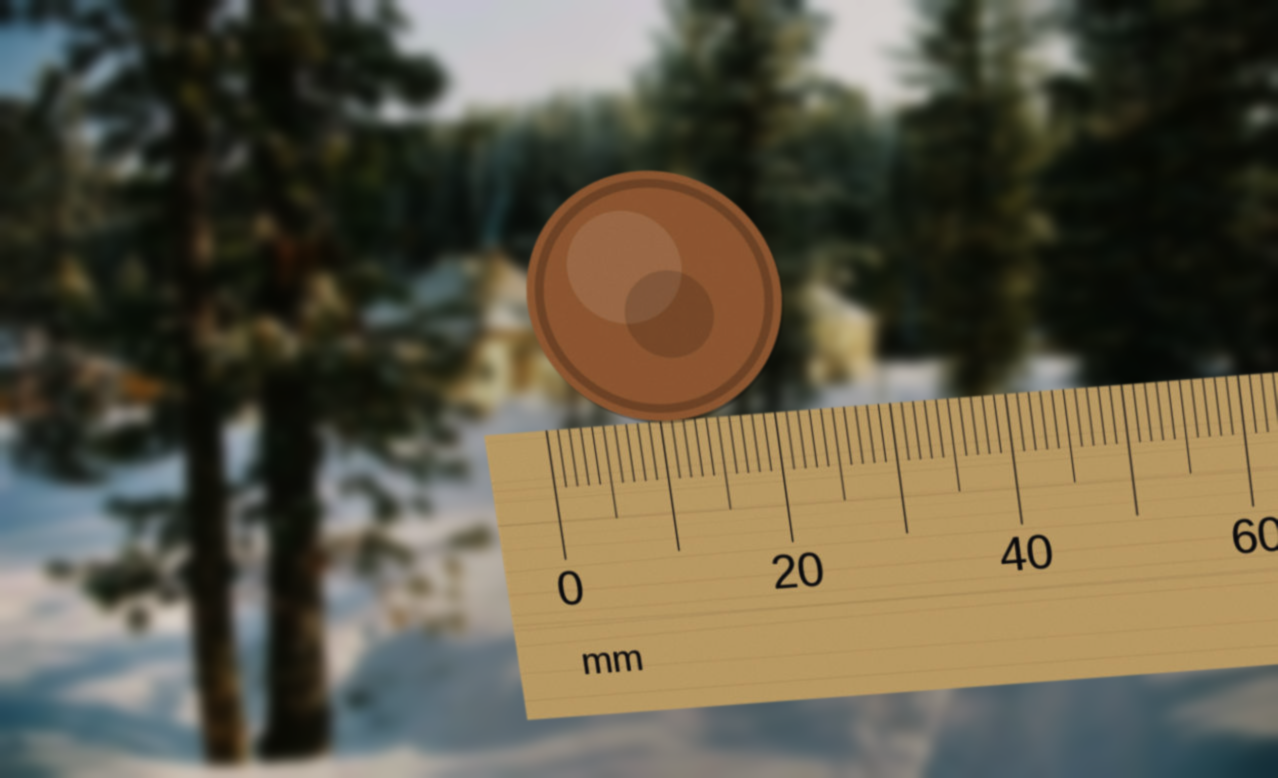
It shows **22** mm
